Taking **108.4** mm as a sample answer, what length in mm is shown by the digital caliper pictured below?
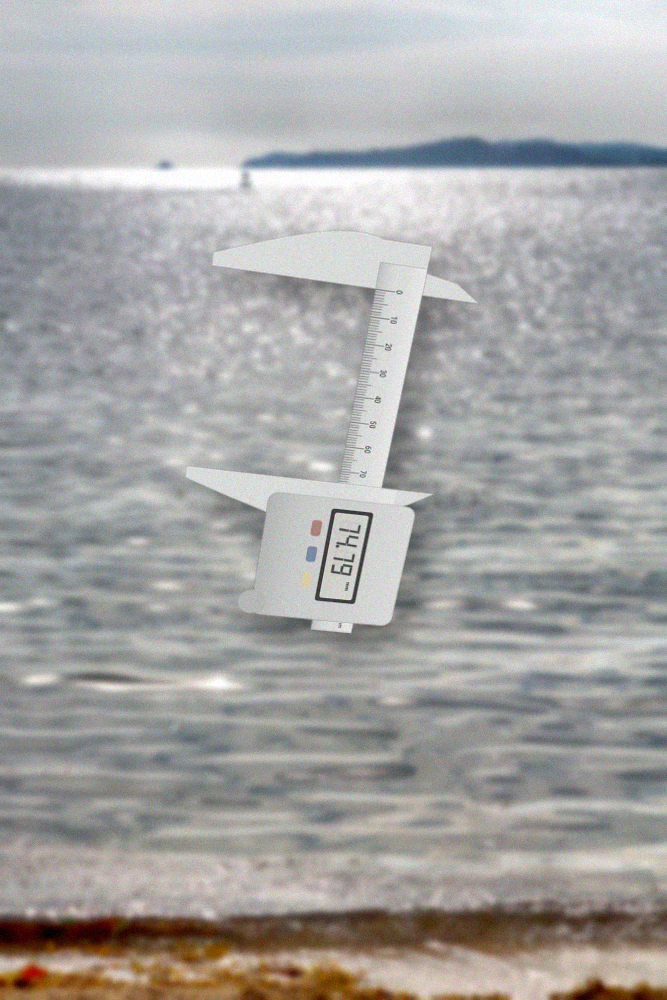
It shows **74.79** mm
